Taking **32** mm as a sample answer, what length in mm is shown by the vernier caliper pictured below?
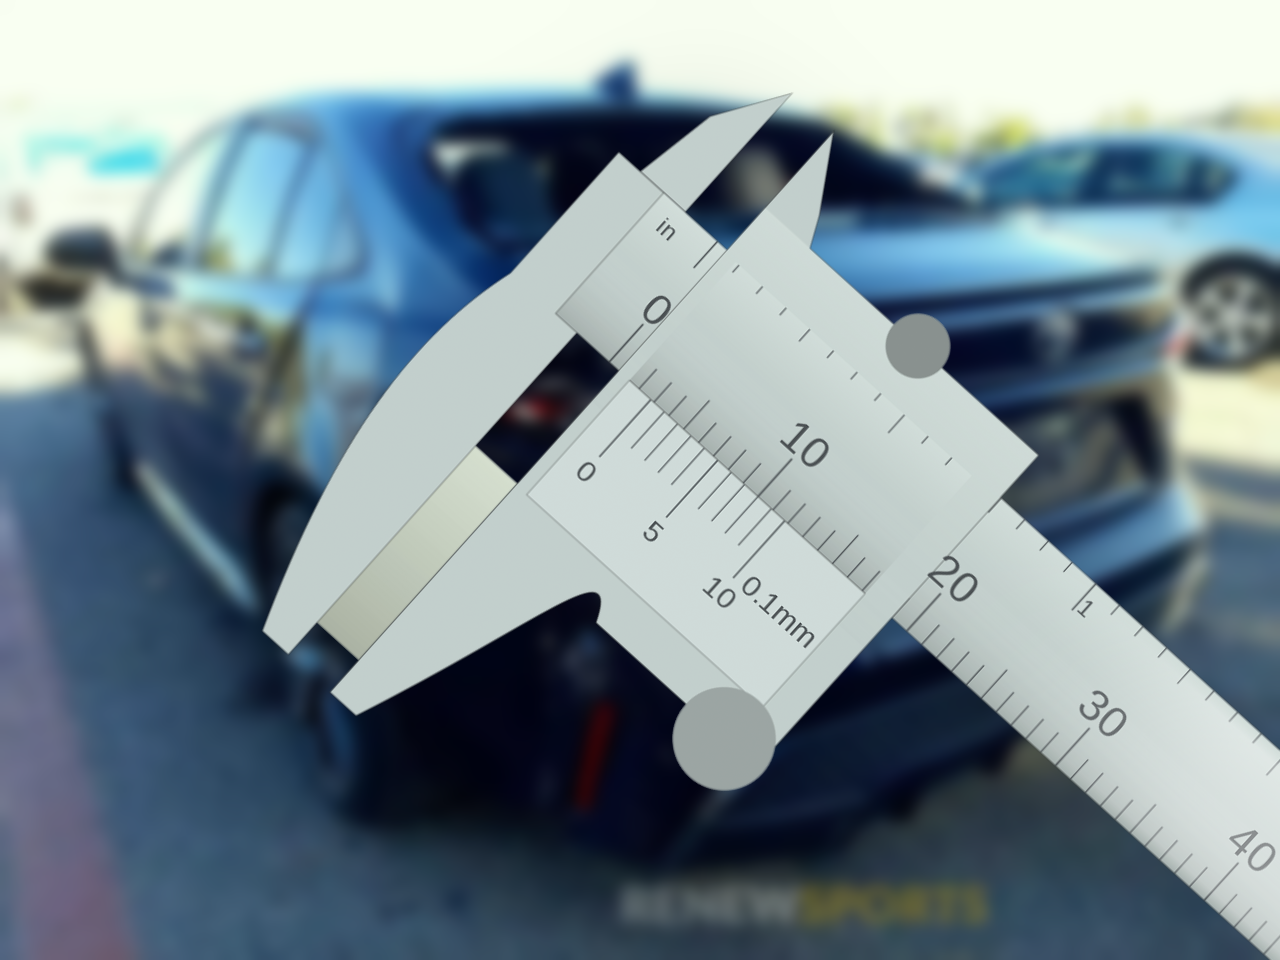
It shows **2.8** mm
